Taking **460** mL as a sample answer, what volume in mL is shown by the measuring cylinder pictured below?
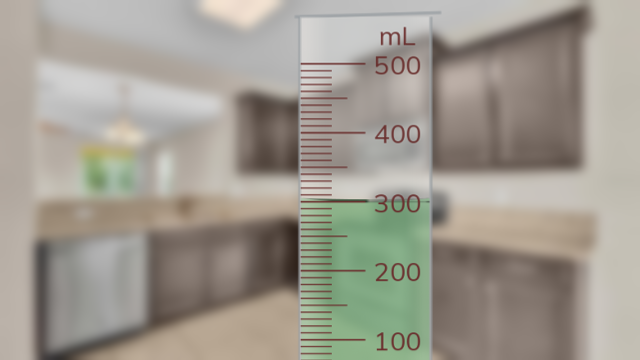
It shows **300** mL
